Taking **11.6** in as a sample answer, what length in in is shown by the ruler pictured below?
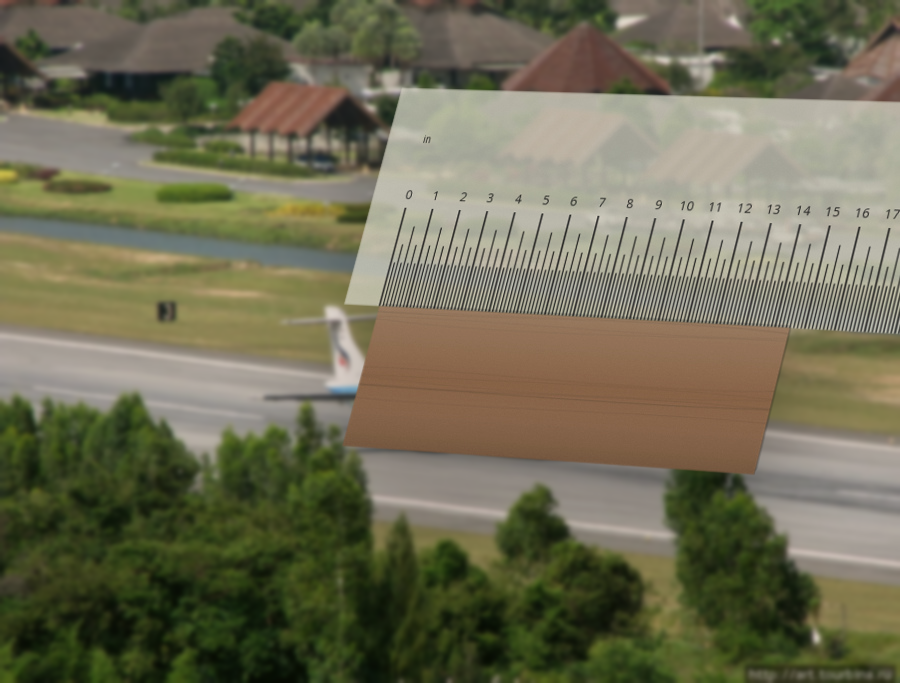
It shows **14.5** in
